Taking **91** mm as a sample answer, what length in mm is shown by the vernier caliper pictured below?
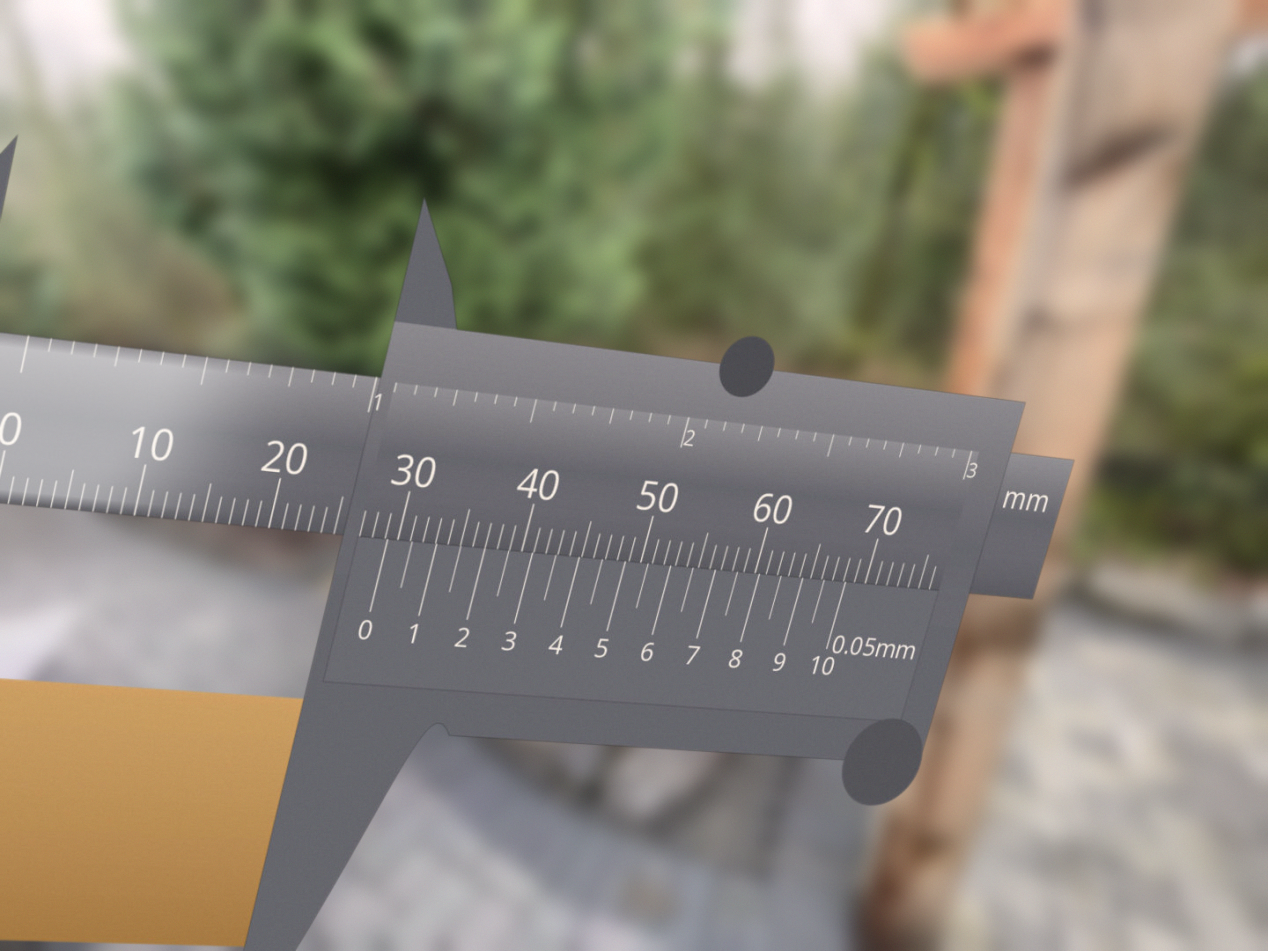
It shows **29.2** mm
